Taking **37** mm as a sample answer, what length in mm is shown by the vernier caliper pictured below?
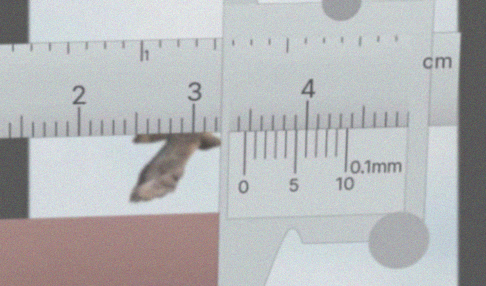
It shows **34.6** mm
